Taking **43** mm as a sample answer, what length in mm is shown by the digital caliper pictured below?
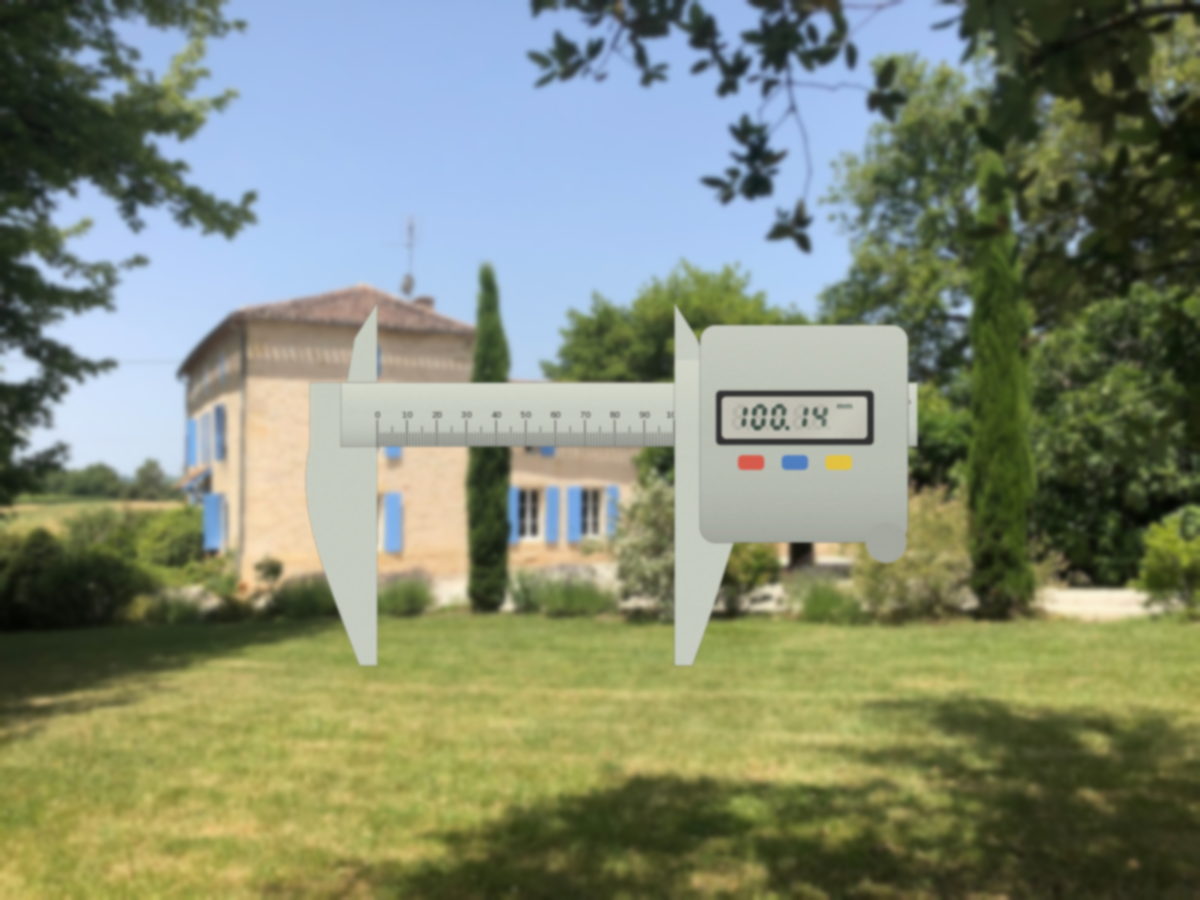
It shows **100.14** mm
